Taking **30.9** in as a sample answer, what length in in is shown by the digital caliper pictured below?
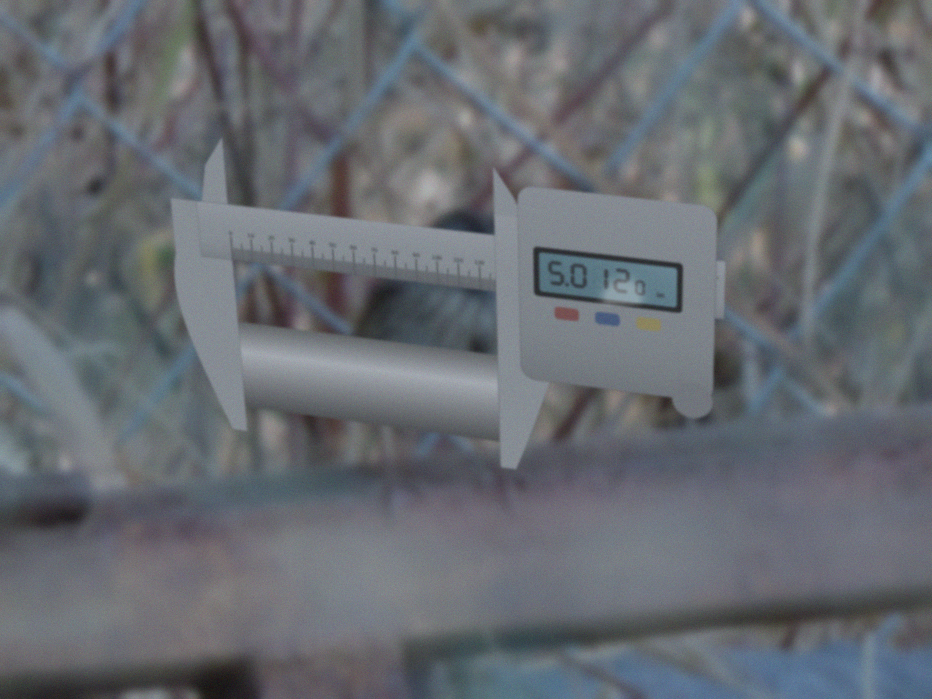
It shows **5.0120** in
